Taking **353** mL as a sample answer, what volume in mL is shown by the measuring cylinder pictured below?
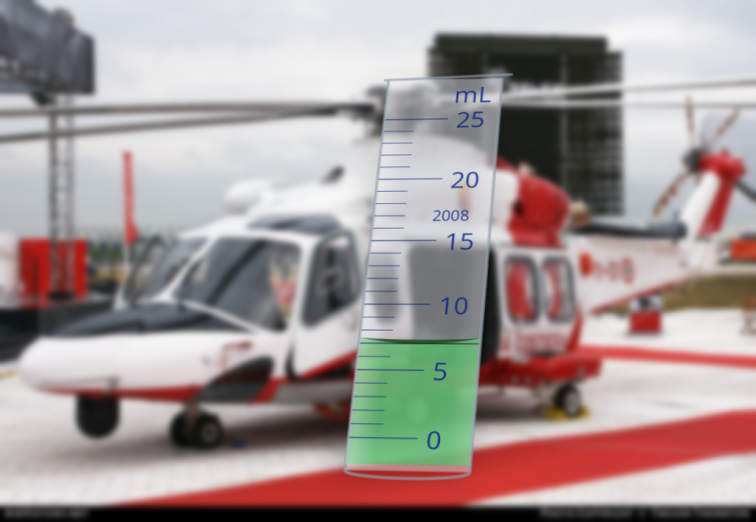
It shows **7** mL
